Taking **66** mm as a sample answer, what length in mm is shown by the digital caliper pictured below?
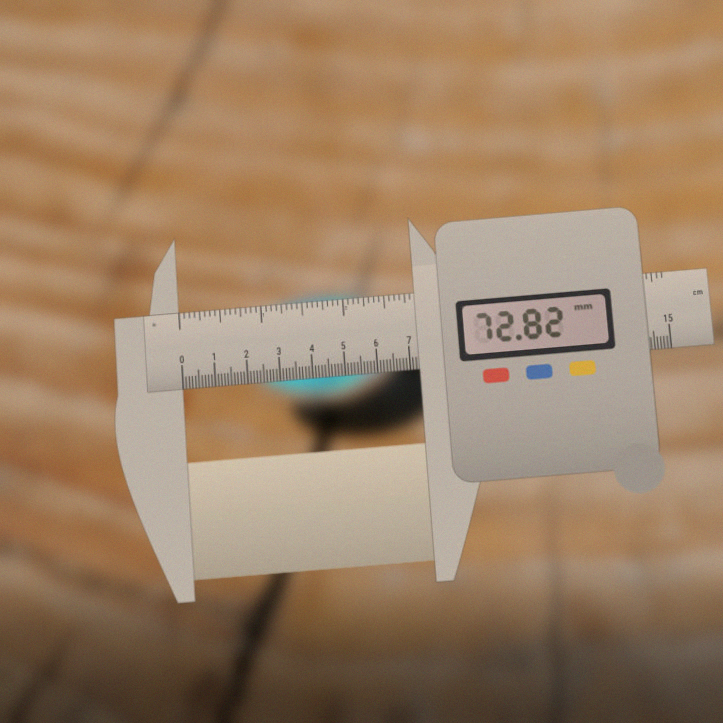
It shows **72.82** mm
